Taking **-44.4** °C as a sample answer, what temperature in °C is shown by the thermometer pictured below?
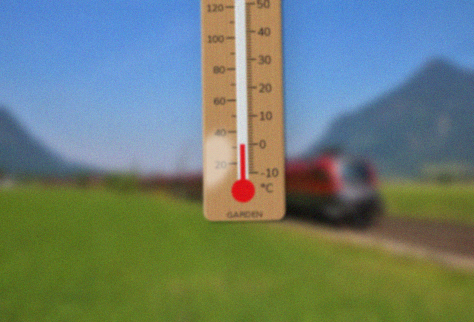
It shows **0** °C
